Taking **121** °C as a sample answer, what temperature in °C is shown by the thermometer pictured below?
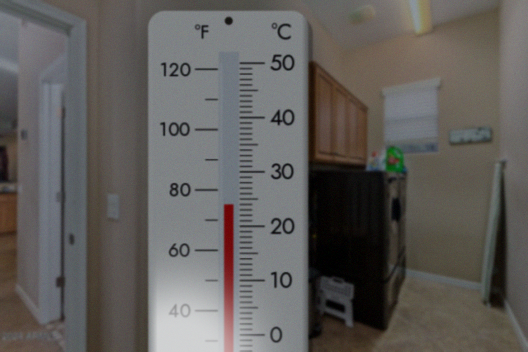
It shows **24** °C
